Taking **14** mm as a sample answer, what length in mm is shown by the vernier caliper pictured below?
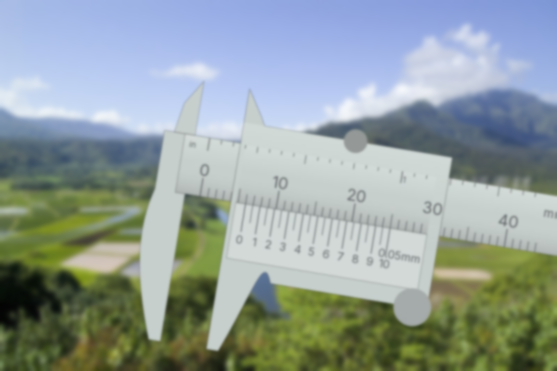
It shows **6.0** mm
